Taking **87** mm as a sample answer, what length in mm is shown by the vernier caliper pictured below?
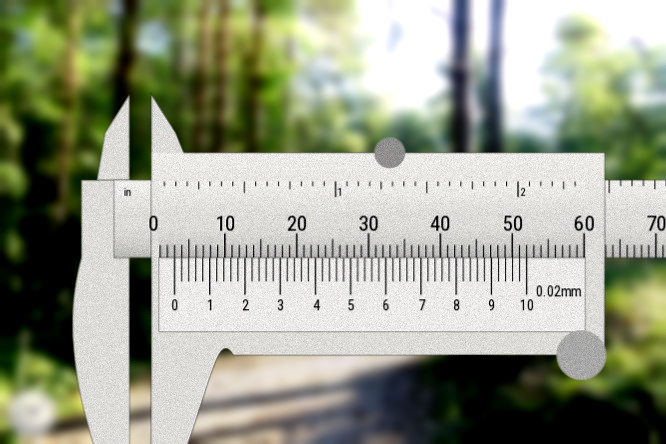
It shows **3.0** mm
